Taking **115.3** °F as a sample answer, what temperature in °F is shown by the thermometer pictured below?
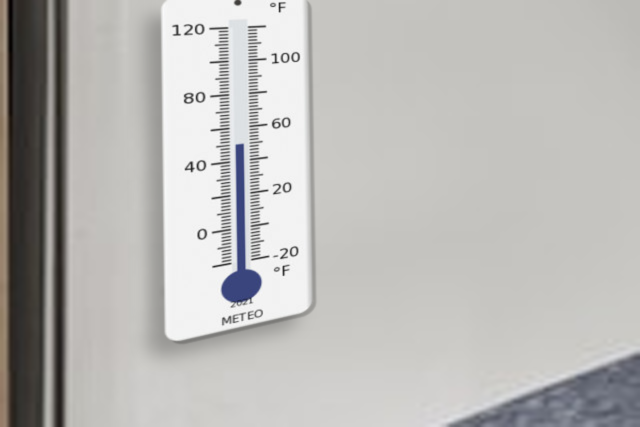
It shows **50** °F
